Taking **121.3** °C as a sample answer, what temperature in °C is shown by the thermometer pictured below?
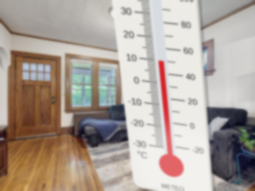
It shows **10** °C
